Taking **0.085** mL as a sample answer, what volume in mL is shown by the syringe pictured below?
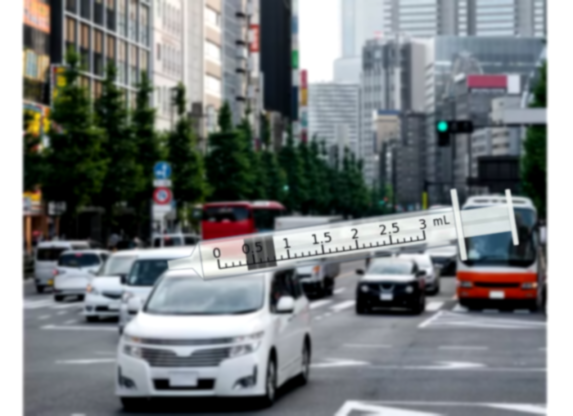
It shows **0.4** mL
